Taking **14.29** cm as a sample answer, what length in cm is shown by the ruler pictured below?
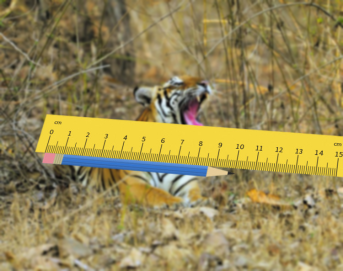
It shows **10** cm
